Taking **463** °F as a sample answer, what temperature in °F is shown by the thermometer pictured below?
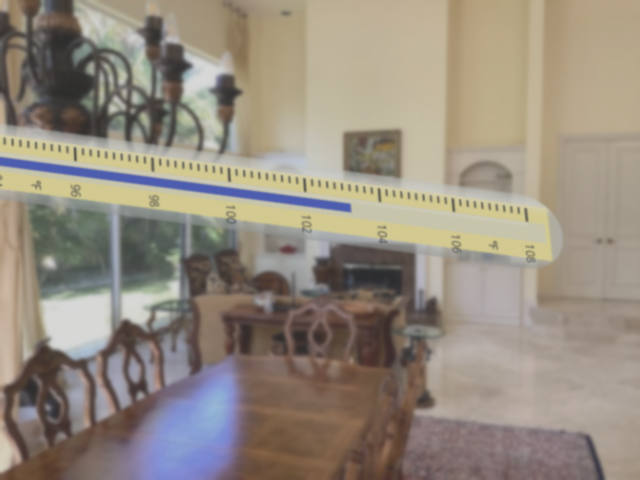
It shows **103.2** °F
